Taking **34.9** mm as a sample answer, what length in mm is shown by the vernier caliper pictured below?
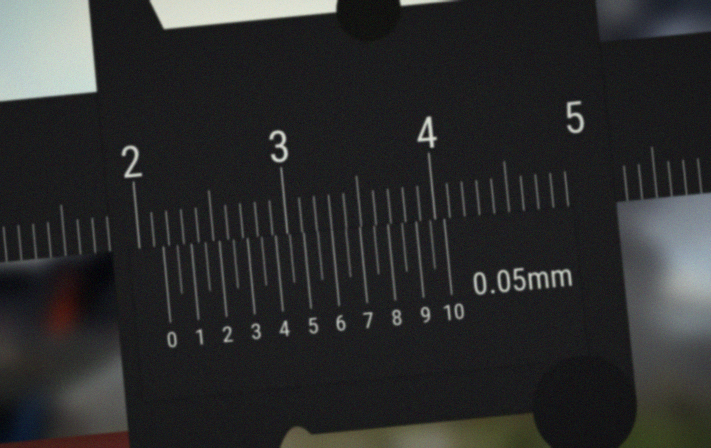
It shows **21.6** mm
